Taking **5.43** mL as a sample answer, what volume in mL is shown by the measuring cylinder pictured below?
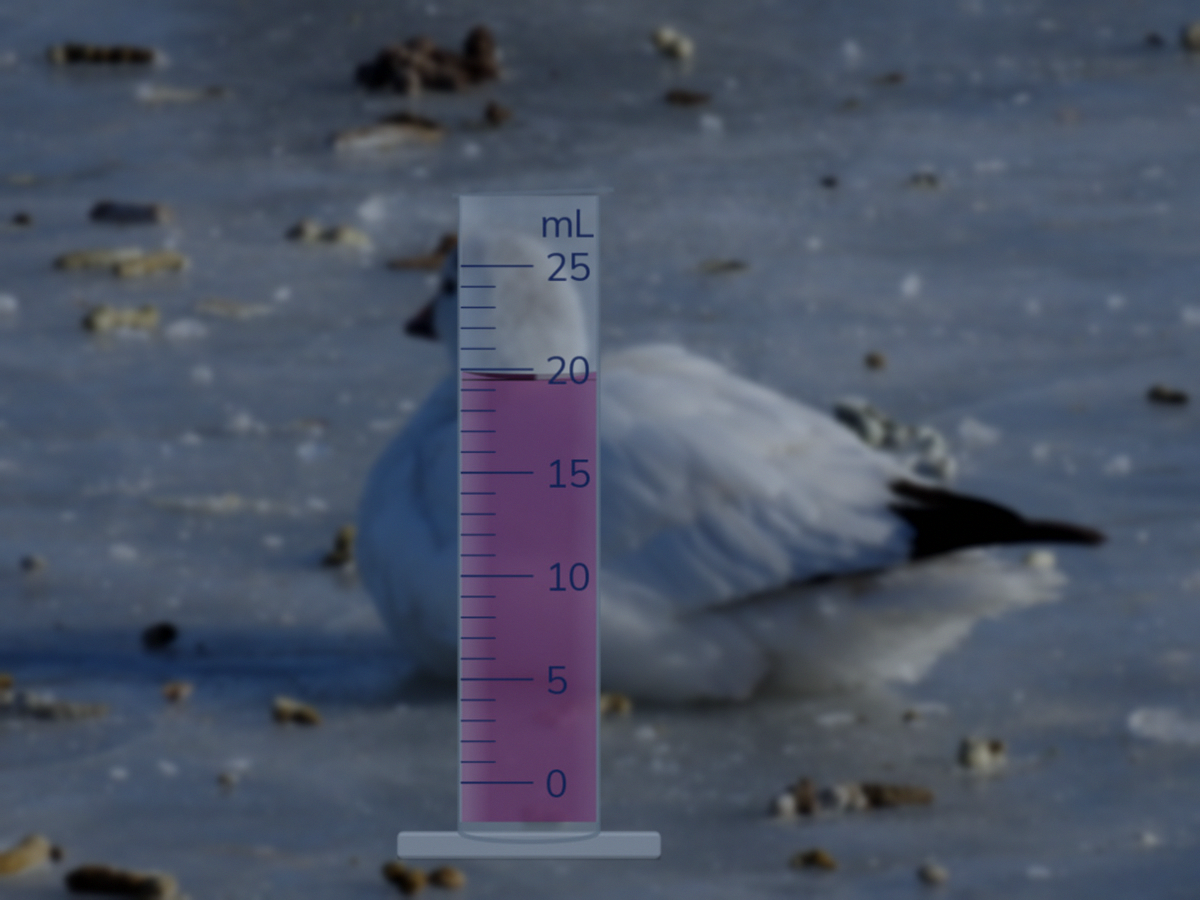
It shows **19.5** mL
